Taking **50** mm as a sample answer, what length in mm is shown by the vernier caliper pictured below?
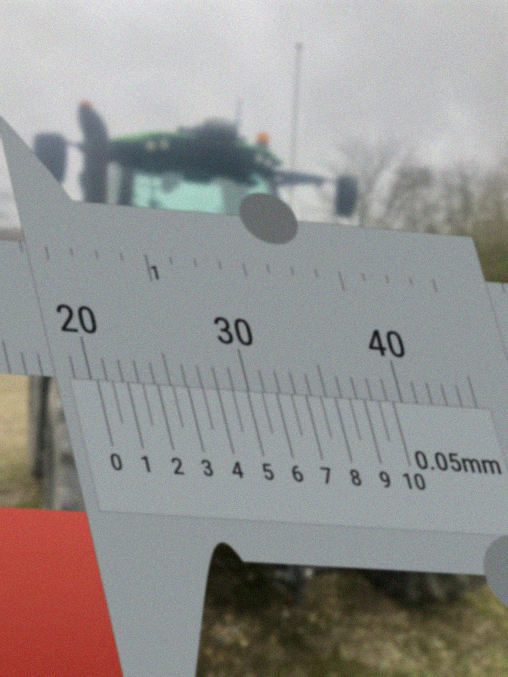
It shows **20.4** mm
